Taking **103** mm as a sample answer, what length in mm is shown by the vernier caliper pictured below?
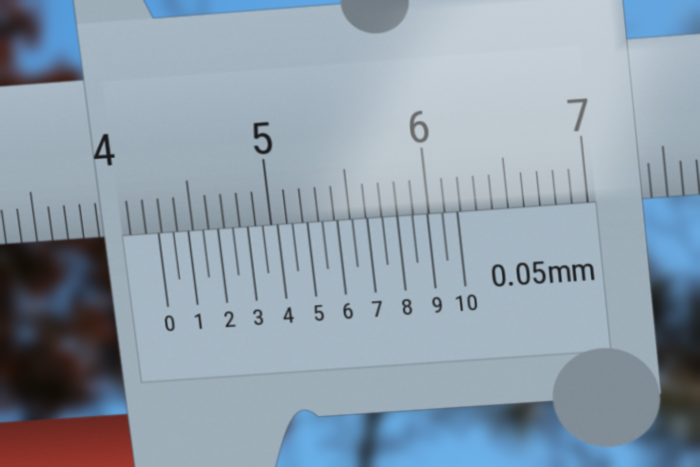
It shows **42.8** mm
